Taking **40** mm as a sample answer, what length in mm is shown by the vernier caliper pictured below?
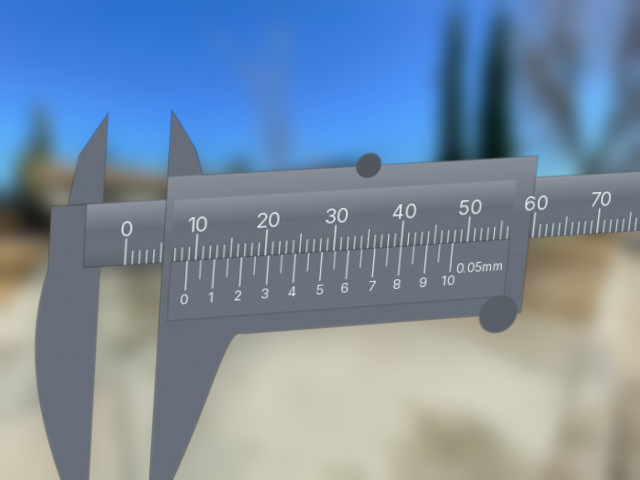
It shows **8.8** mm
